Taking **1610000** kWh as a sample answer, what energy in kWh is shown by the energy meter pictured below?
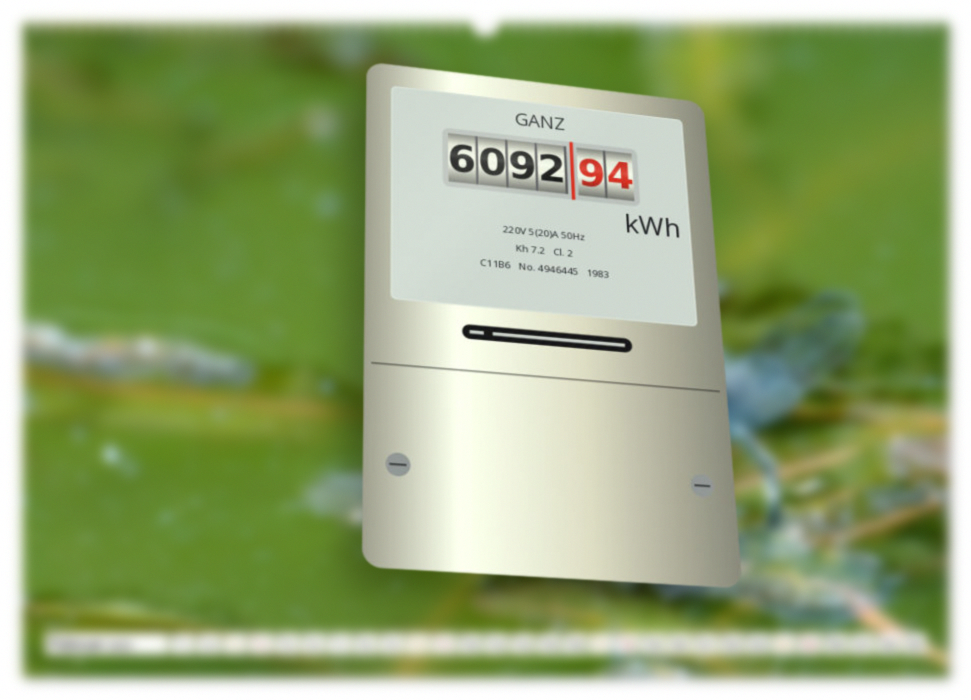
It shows **6092.94** kWh
